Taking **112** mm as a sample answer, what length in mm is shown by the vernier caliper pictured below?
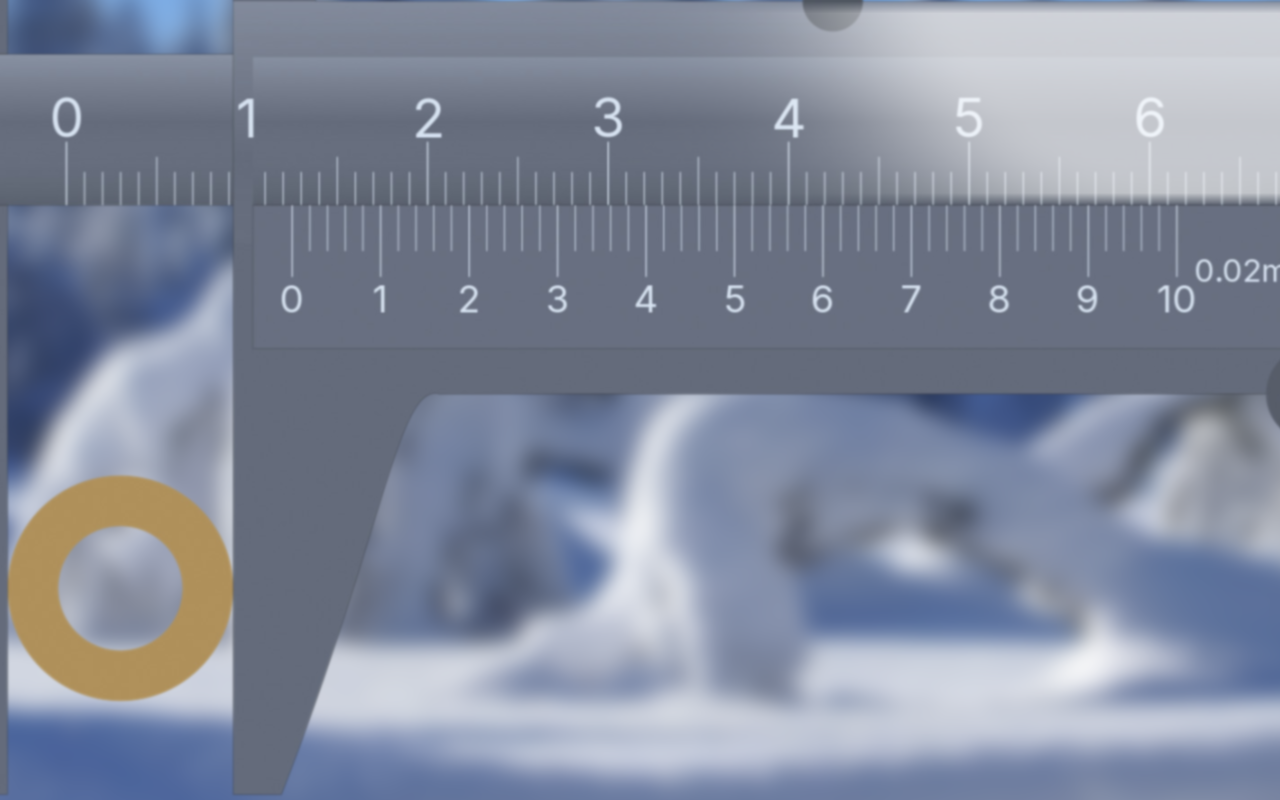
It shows **12.5** mm
